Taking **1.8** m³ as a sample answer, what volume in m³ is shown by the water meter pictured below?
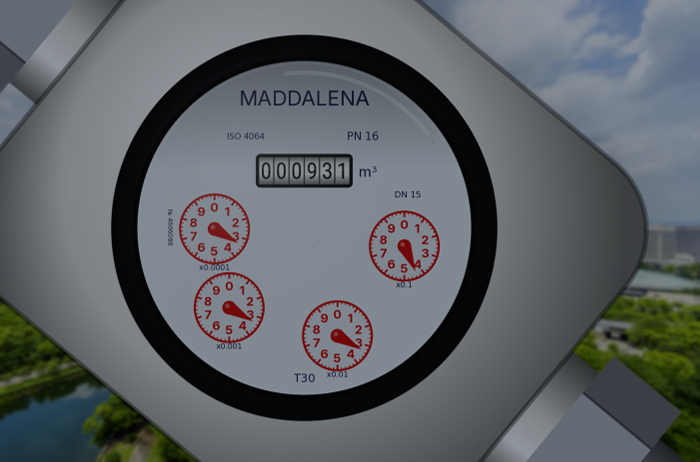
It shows **931.4333** m³
